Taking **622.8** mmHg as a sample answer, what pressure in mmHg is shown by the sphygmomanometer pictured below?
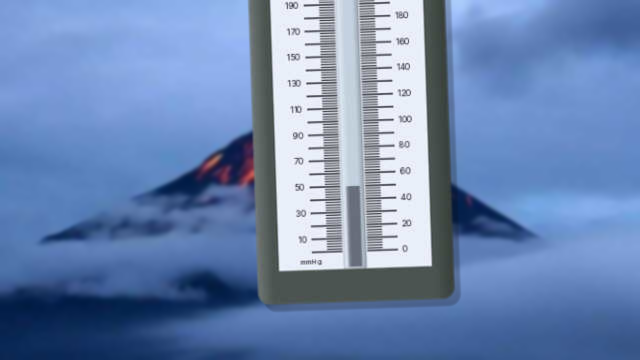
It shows **50** mmHg
